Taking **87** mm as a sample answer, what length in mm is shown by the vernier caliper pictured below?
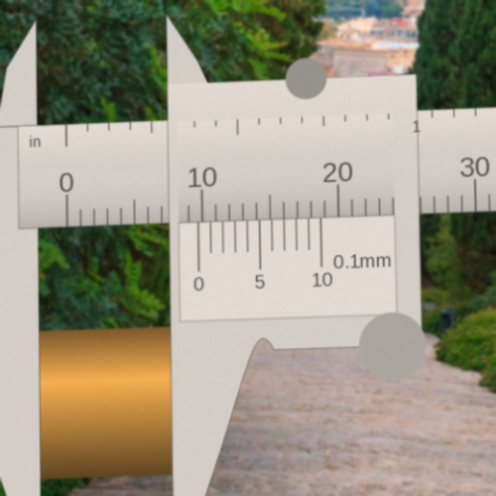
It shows **9.7** mm
